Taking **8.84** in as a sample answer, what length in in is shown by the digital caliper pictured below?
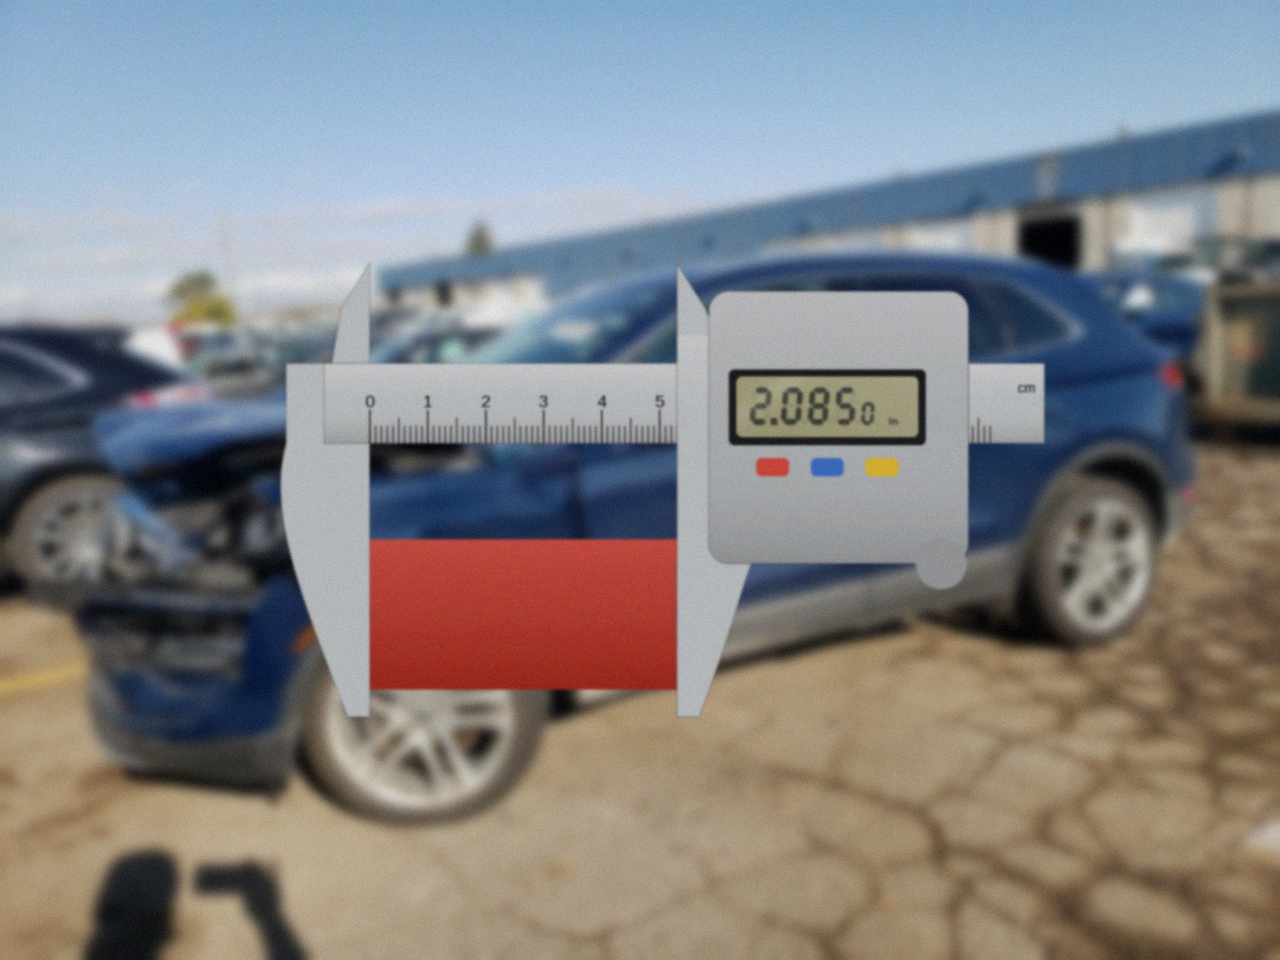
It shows **2.0850** in
